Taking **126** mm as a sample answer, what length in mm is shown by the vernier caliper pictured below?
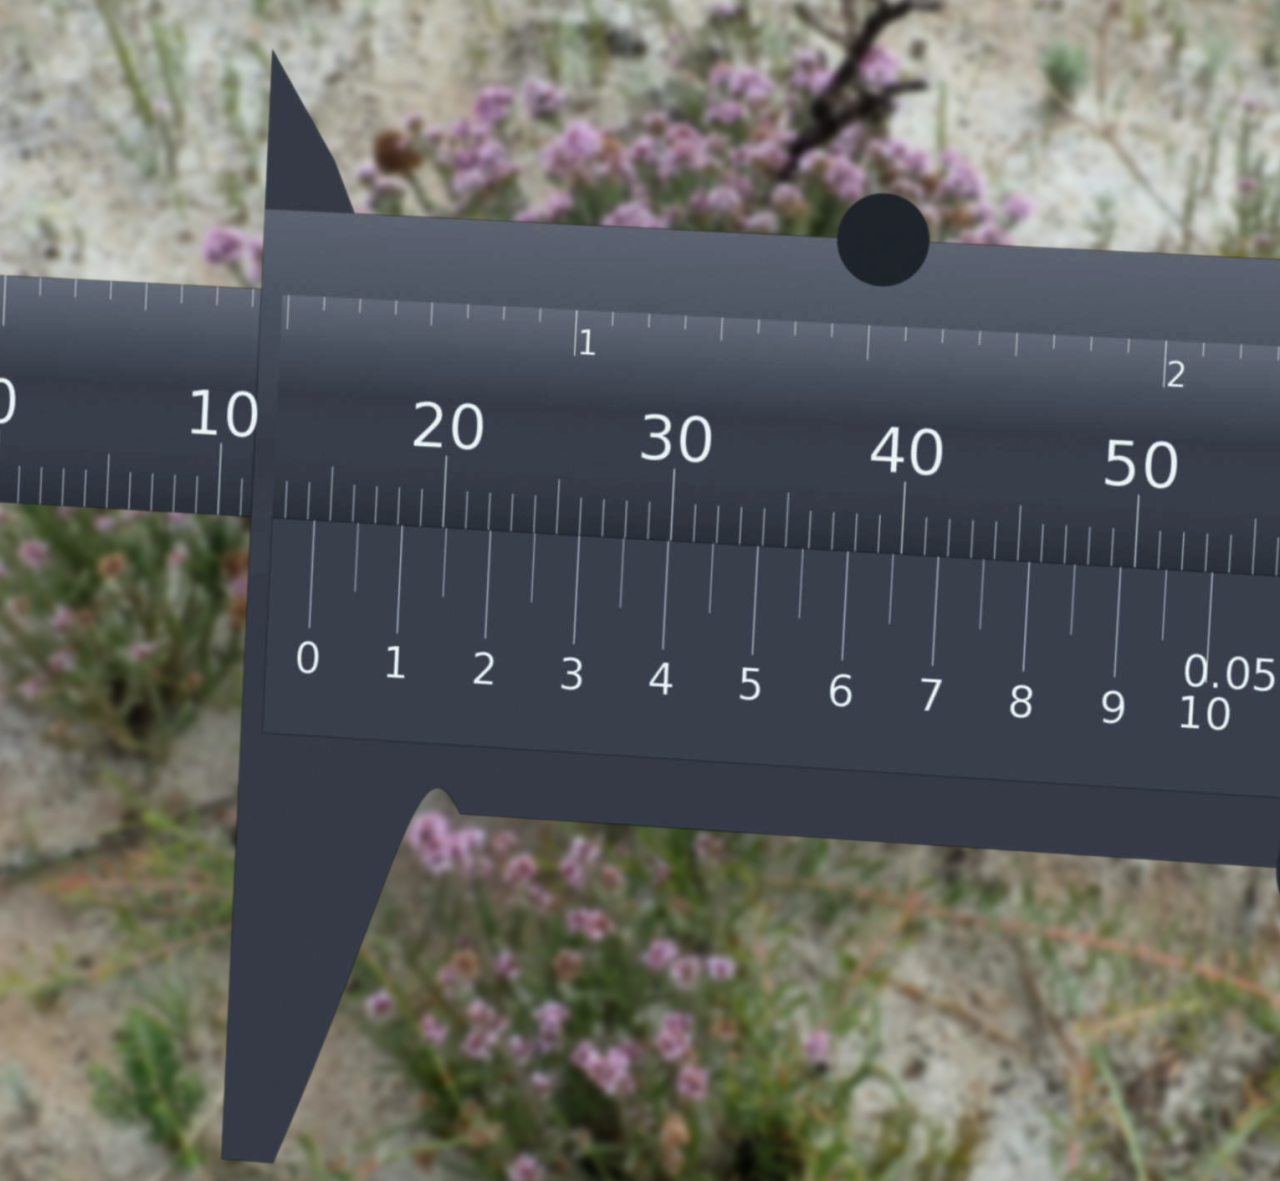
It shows **14.3** mm
